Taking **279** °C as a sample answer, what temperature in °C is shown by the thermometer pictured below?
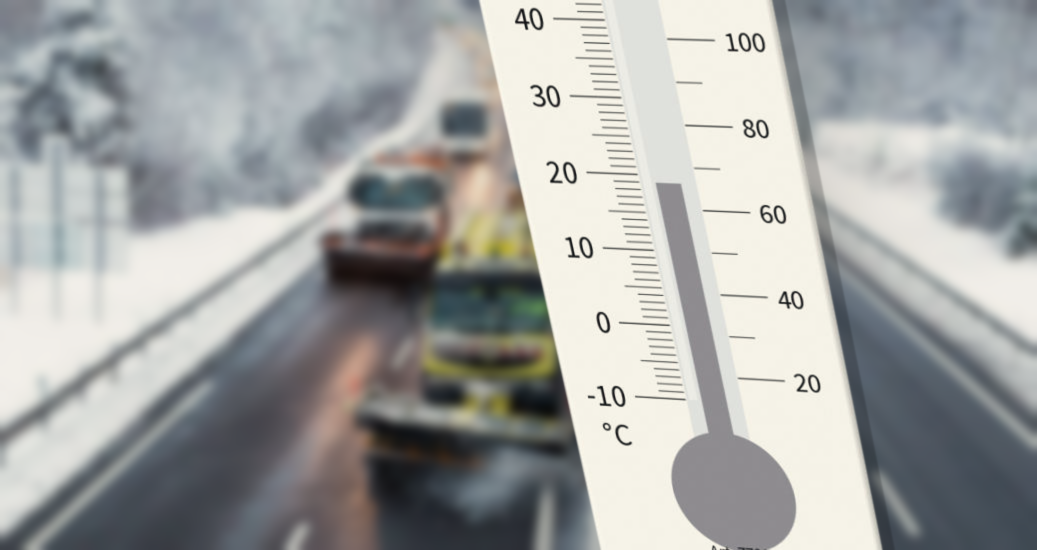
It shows **19** °C
